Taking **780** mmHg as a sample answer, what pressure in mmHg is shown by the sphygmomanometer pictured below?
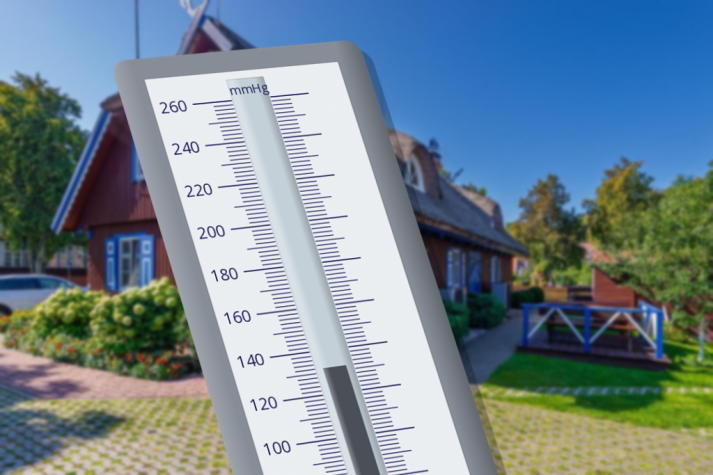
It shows **132** mmHg
